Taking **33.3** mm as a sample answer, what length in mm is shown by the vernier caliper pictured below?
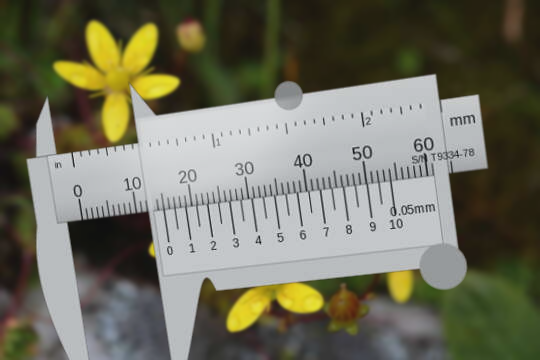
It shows **15.0** mm
